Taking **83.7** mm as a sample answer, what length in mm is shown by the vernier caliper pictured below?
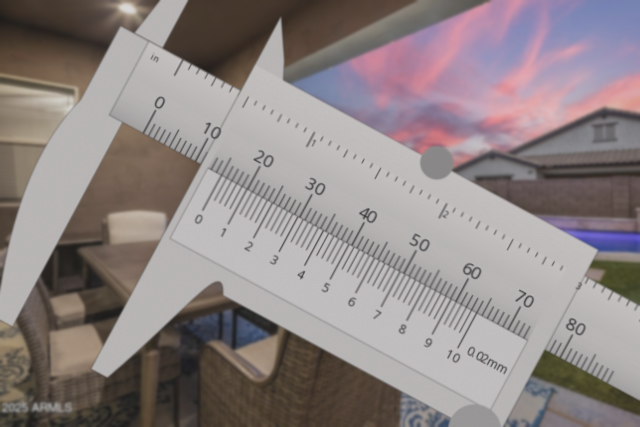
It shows **15.0** mm
